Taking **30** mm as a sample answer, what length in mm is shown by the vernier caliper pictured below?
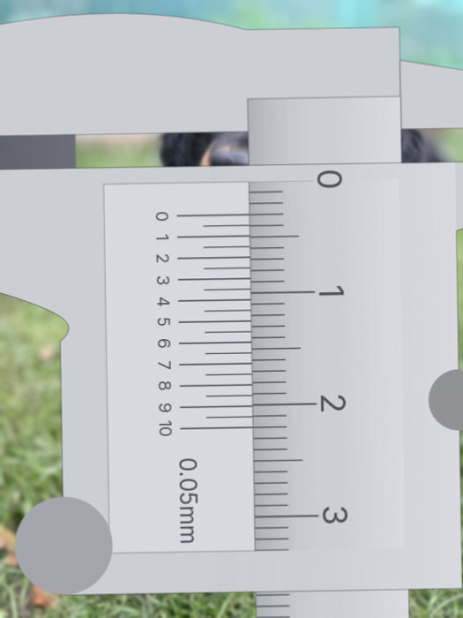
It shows **3.0** mm
